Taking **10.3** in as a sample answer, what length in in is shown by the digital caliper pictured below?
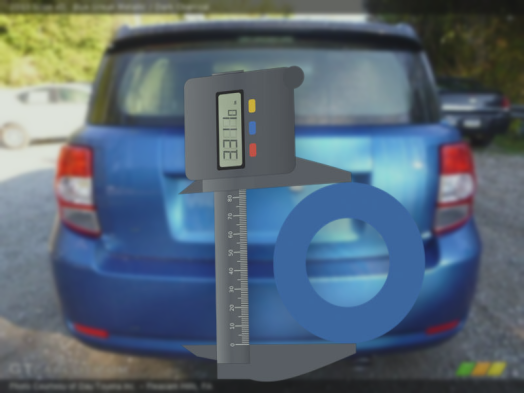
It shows **3.3110** in
